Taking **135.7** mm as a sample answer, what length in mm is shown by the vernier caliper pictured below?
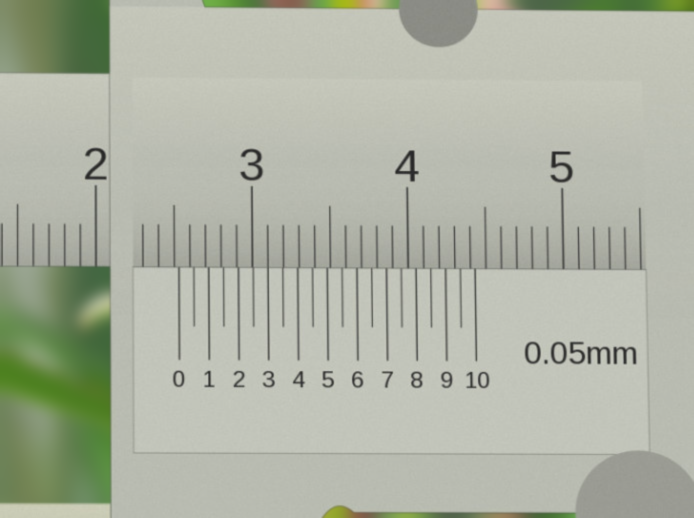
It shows **25.3** mm
